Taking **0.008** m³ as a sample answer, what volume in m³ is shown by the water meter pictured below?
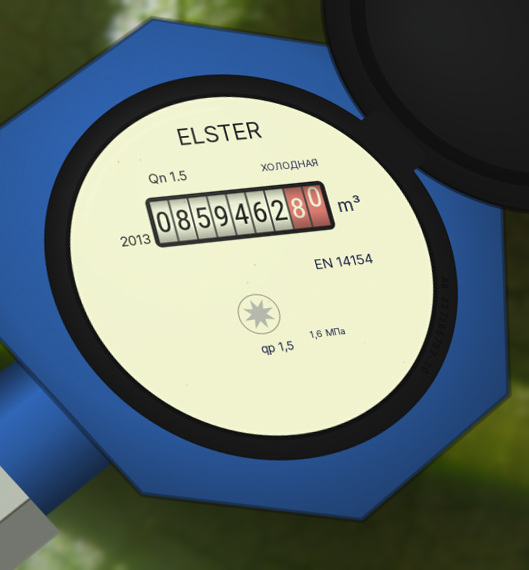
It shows **859462.80** m³
